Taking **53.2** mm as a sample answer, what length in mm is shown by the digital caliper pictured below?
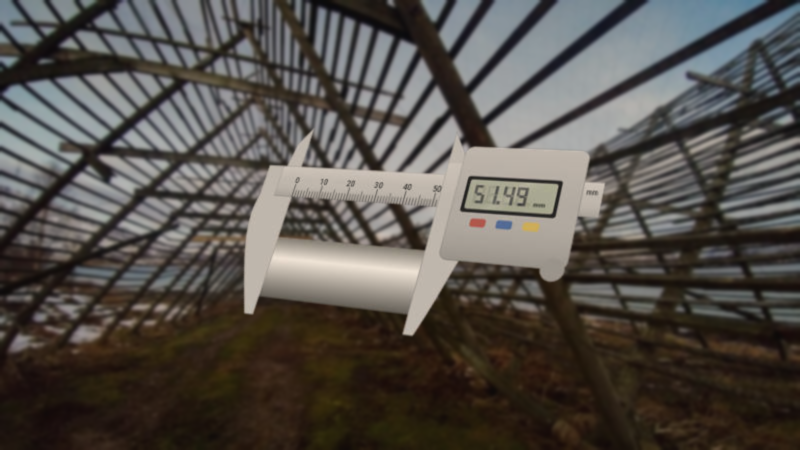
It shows **51.49** mm
